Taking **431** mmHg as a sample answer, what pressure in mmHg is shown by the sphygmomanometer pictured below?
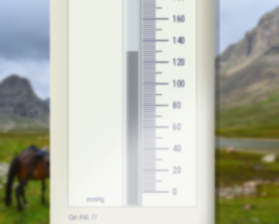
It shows **130** mmHg
